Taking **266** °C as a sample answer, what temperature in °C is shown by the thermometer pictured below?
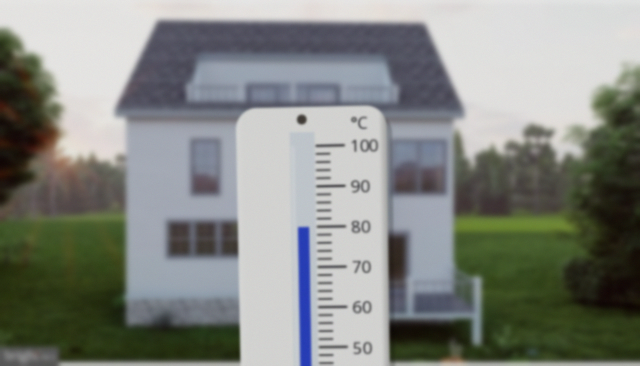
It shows **80** °C
